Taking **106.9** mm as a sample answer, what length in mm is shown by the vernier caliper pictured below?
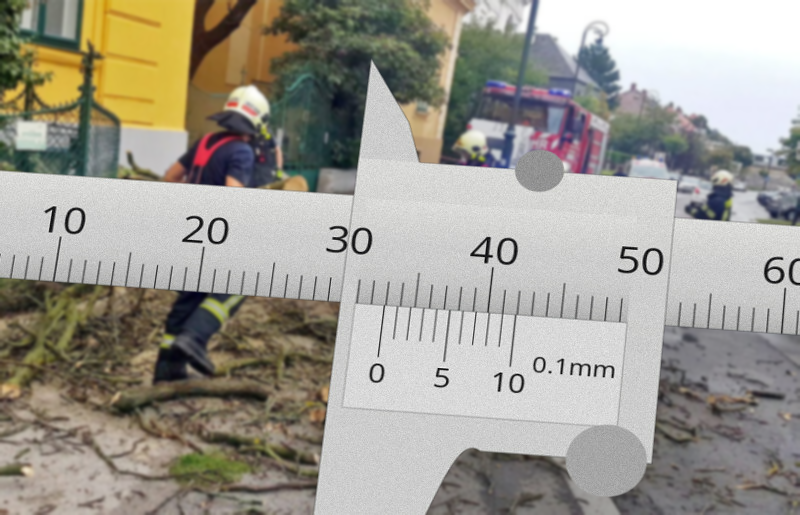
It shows **32.9** mm
